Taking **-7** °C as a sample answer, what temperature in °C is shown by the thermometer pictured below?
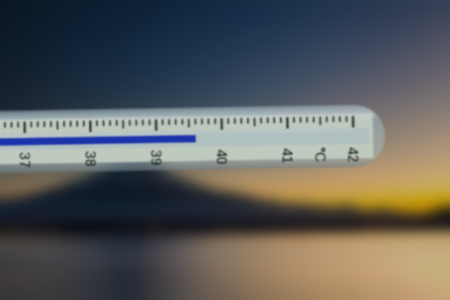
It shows **39.6** °C
